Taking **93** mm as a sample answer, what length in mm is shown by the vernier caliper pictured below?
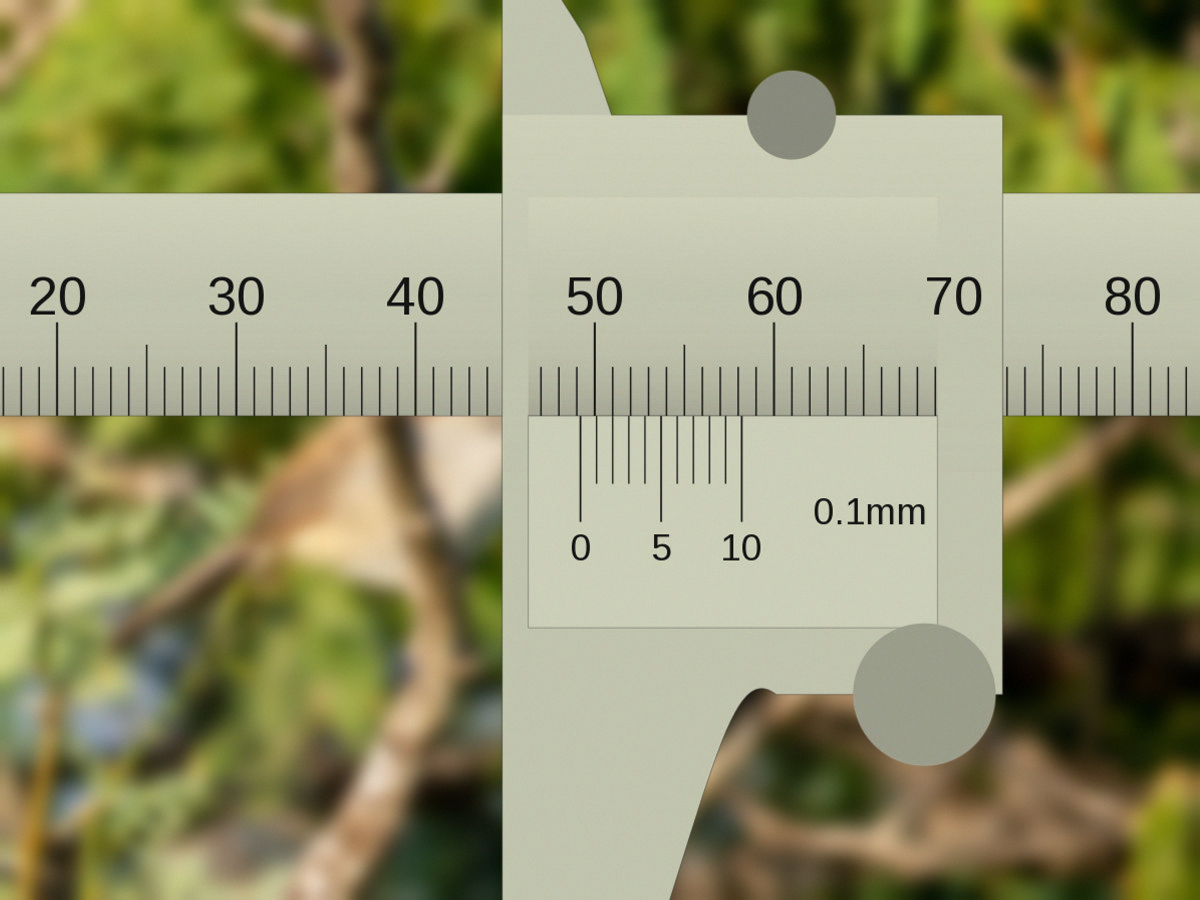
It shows **49.2** mm
